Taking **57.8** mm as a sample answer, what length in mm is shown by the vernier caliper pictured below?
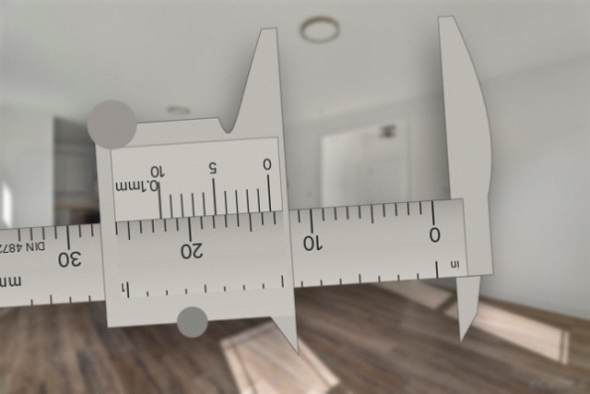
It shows **13.3** mm
